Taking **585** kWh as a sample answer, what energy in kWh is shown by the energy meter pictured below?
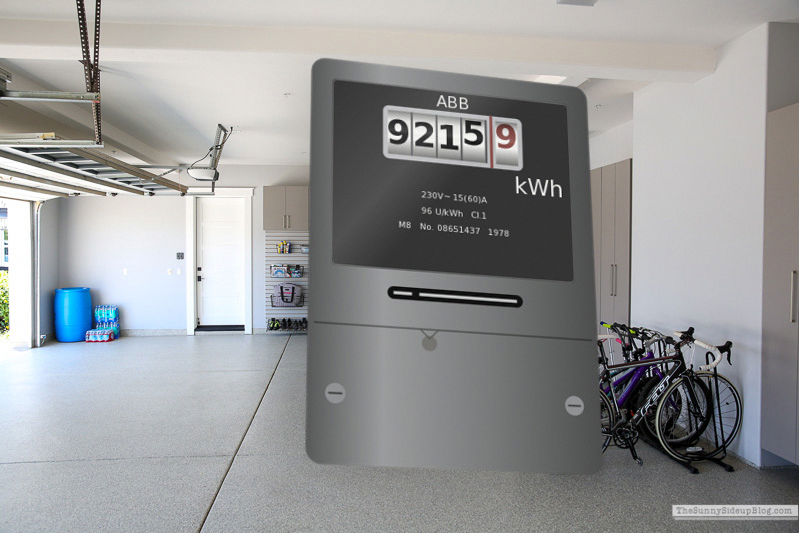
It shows **9215.9** kWh
